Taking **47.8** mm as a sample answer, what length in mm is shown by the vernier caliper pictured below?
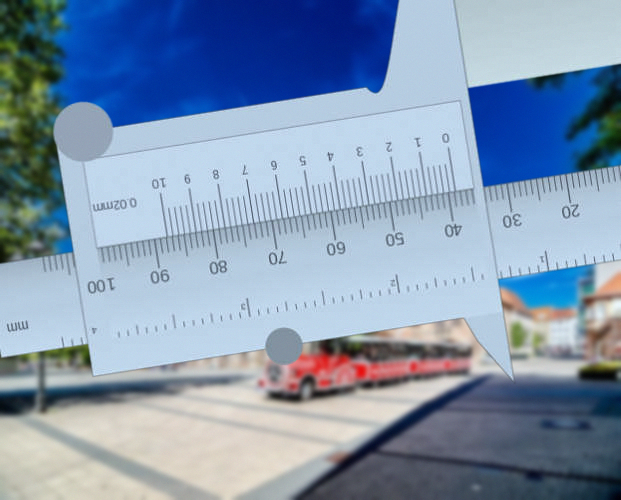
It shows **38.8** mm
